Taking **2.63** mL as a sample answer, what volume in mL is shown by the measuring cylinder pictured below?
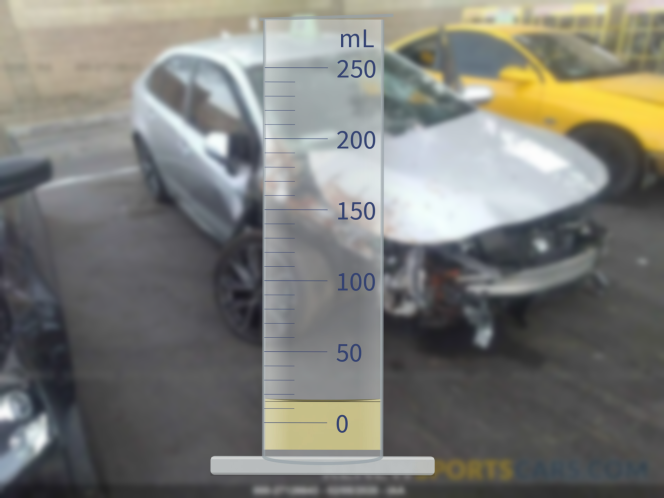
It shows **15** mL
